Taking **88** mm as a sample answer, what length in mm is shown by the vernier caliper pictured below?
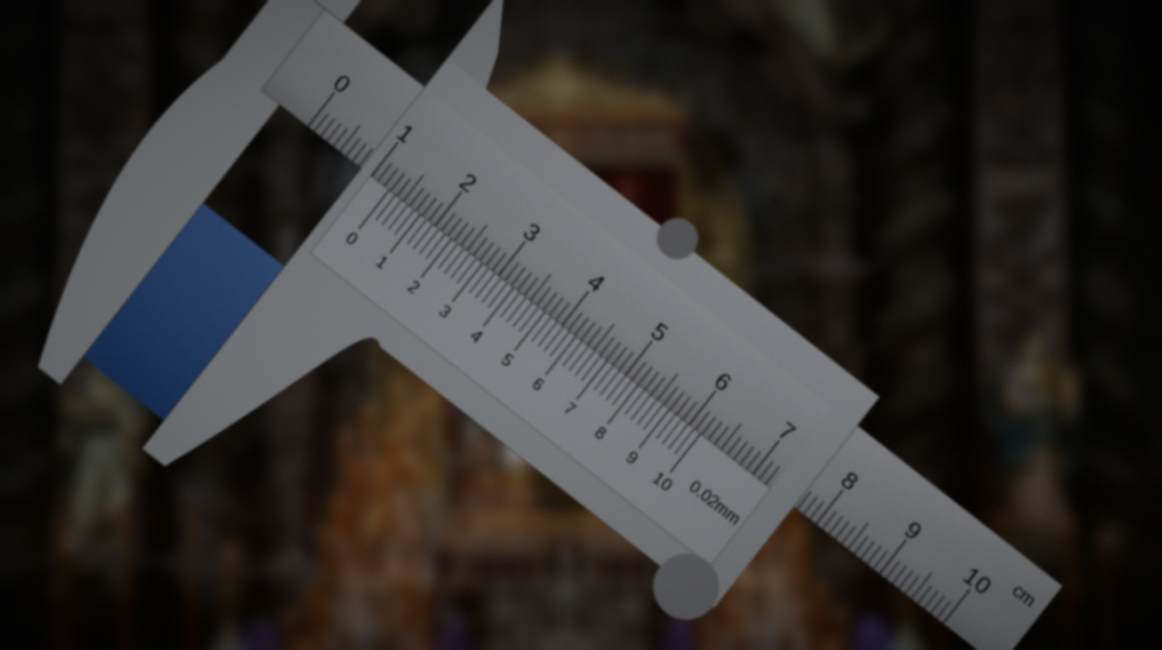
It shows **12.8** mm
